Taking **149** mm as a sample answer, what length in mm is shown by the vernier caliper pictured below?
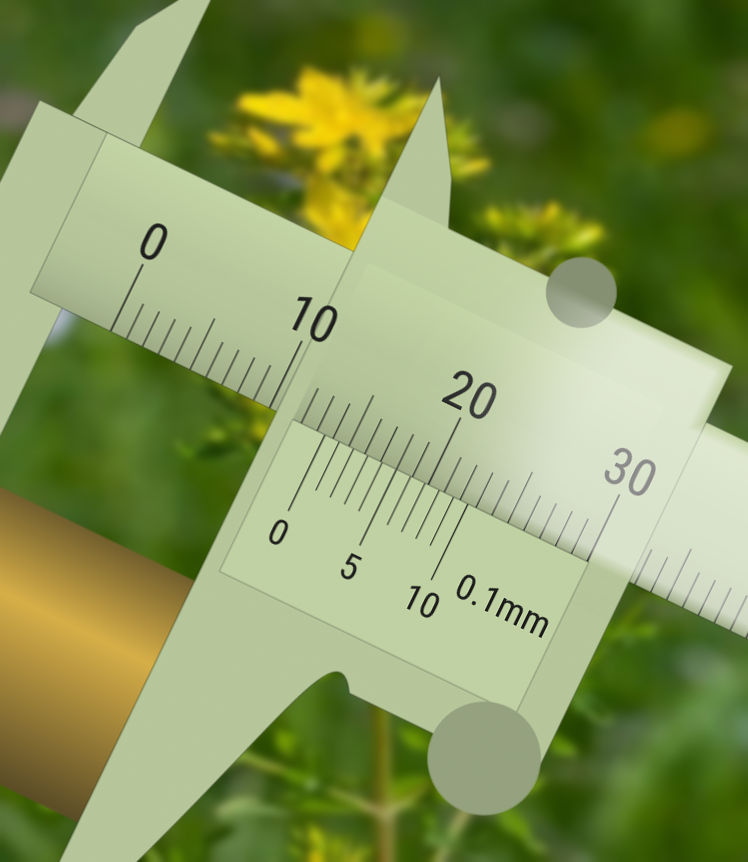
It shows **13.5** mm
